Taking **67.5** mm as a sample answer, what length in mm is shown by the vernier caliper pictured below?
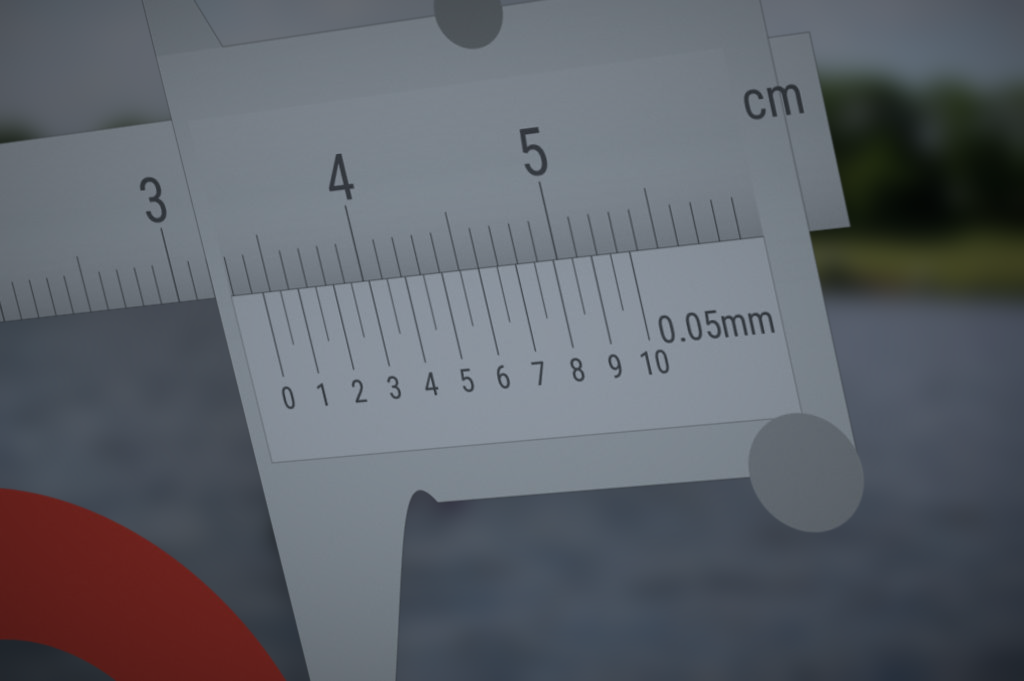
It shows **34.6** mm
